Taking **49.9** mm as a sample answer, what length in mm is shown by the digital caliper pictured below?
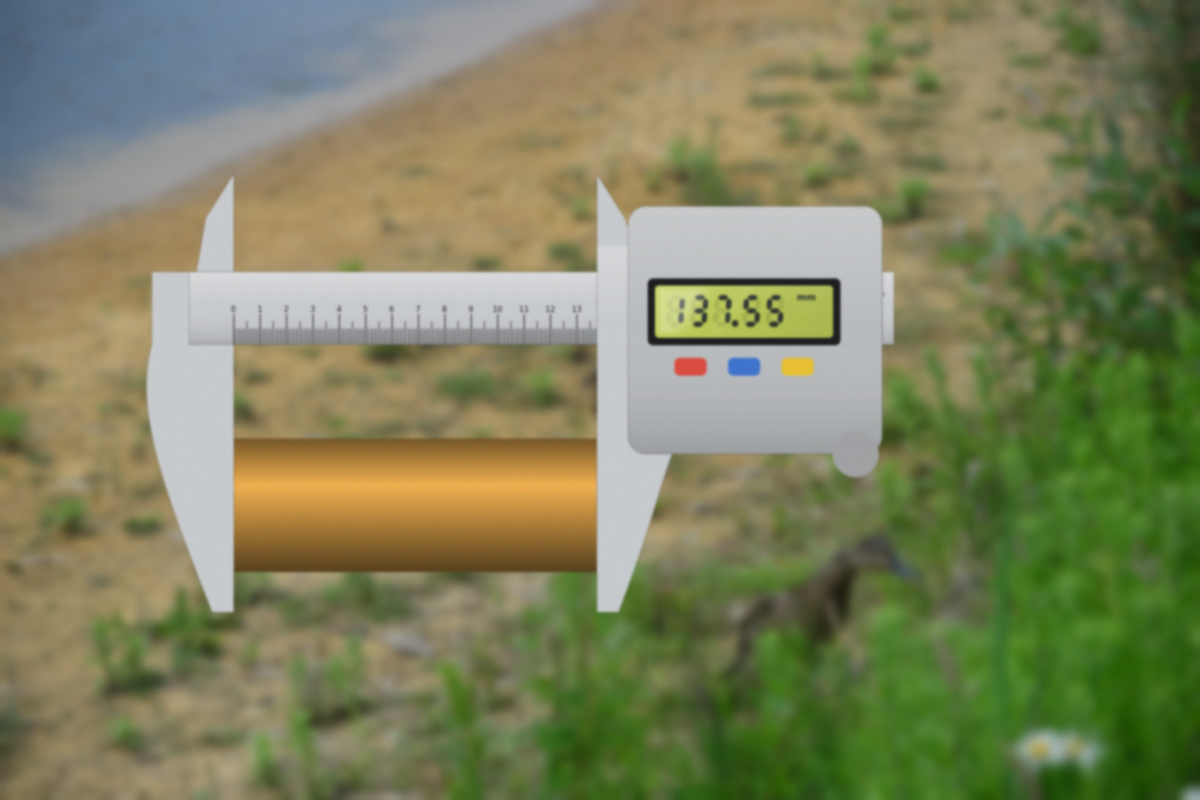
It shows **137.55** mm
